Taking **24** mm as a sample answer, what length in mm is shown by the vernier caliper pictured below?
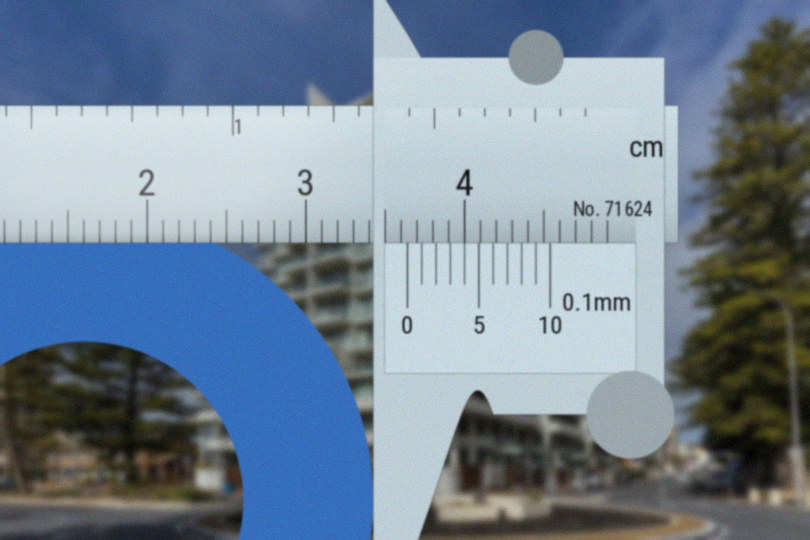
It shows **36.4** mm
